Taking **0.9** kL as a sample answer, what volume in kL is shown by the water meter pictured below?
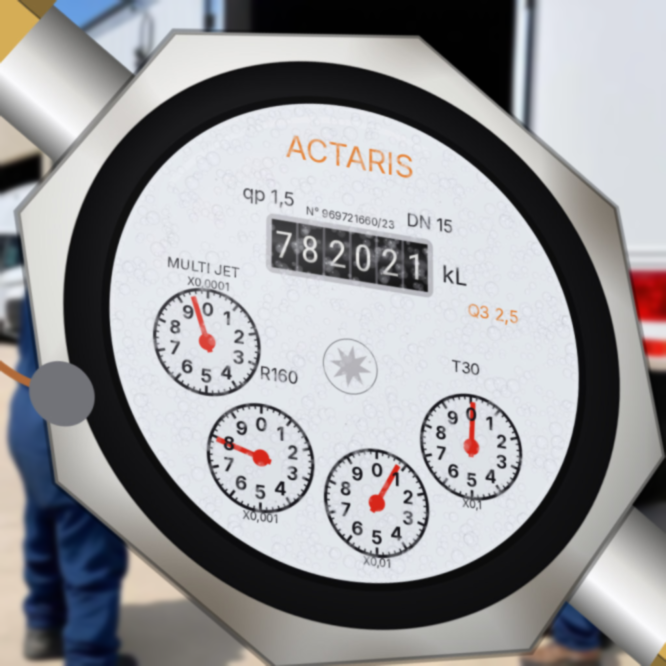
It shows **782021.0079** kL
